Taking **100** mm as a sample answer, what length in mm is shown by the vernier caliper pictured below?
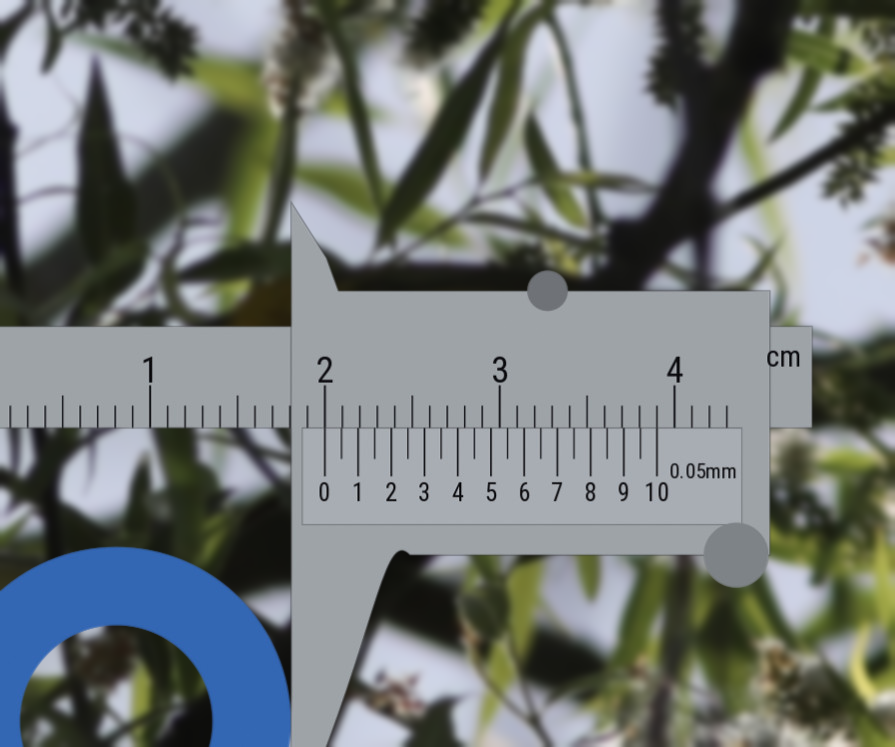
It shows **20.0** mm
